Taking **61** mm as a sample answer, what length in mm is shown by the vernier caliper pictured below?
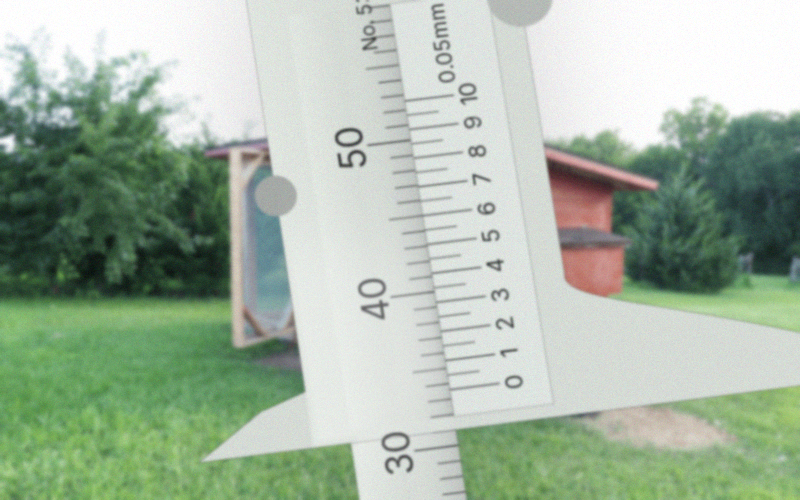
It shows **33.6** mm
